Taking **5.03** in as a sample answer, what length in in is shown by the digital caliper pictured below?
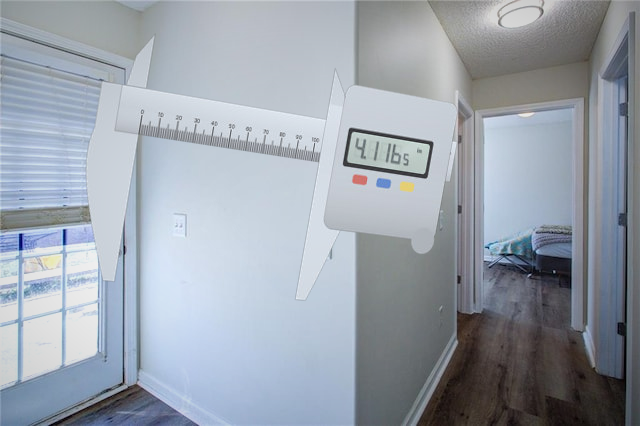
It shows **4.1165** in
